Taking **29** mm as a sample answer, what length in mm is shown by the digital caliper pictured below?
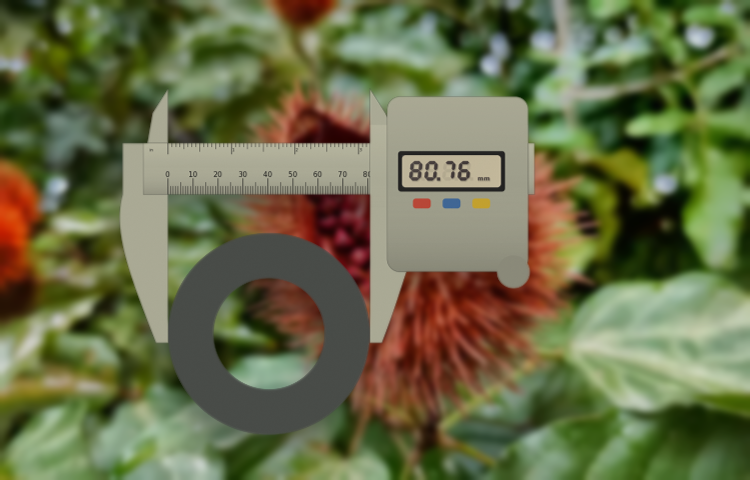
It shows **80.76** mm
